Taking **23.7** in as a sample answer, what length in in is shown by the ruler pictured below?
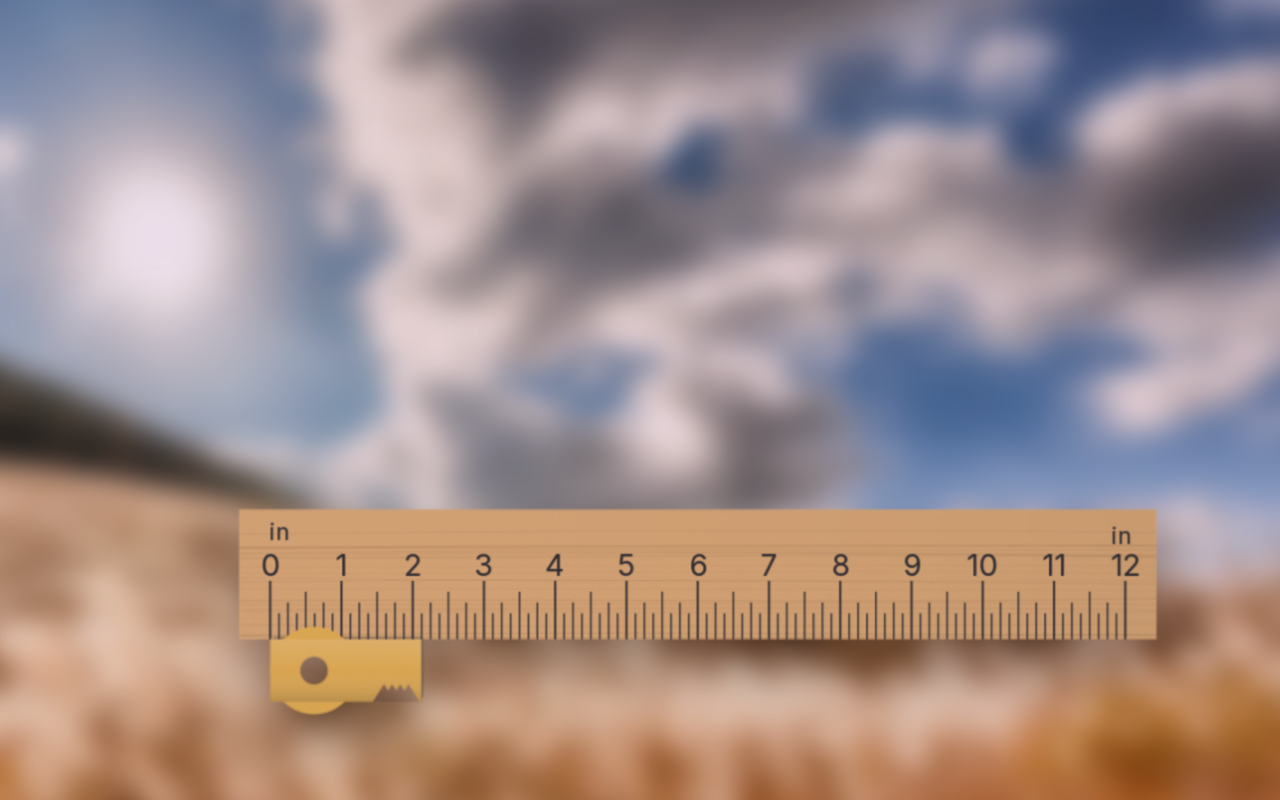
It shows **2.125** in
